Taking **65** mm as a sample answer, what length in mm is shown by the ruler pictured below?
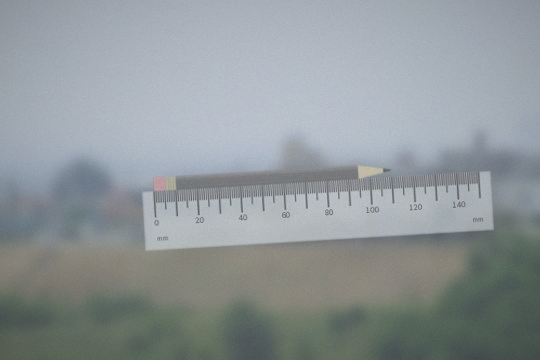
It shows **110** mm
